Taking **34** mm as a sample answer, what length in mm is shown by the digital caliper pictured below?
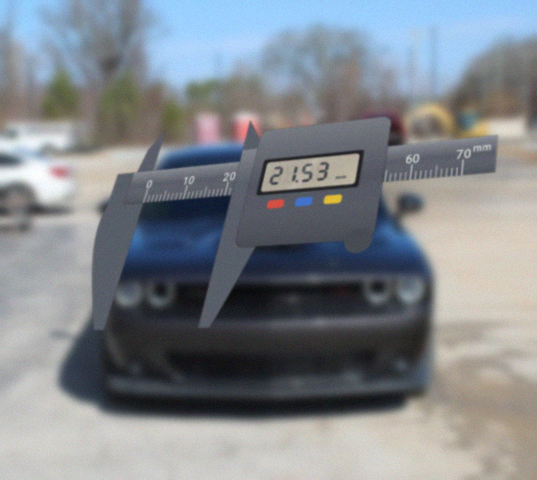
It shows **21.53** mm
